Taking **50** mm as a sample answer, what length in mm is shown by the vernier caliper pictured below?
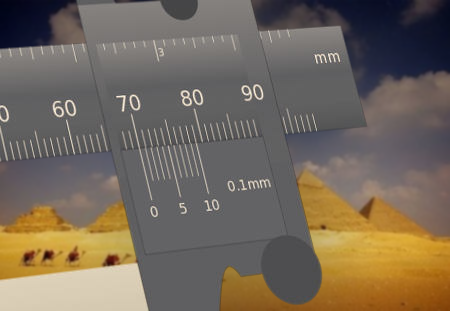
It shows **70.0** mm
